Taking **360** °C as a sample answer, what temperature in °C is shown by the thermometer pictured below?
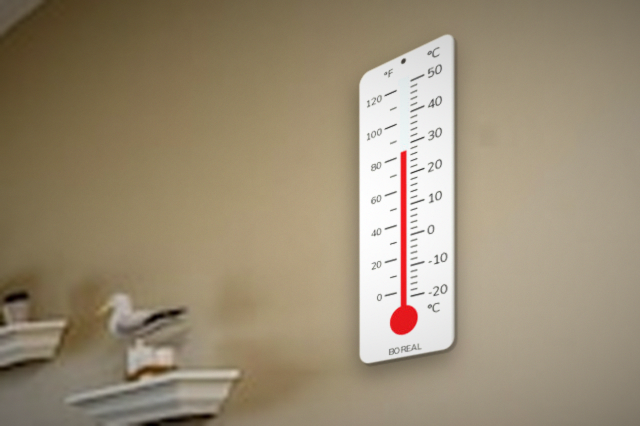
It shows **28** °C
